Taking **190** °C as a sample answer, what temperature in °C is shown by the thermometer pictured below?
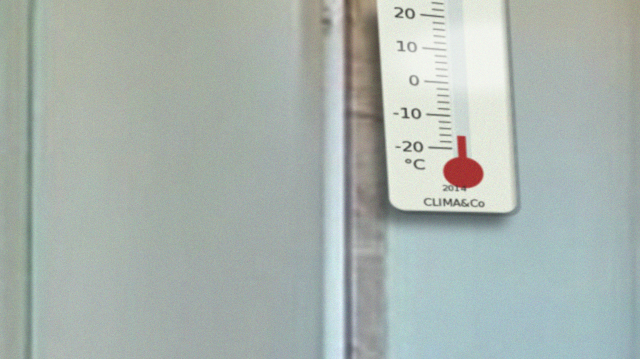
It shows **-16** °C
